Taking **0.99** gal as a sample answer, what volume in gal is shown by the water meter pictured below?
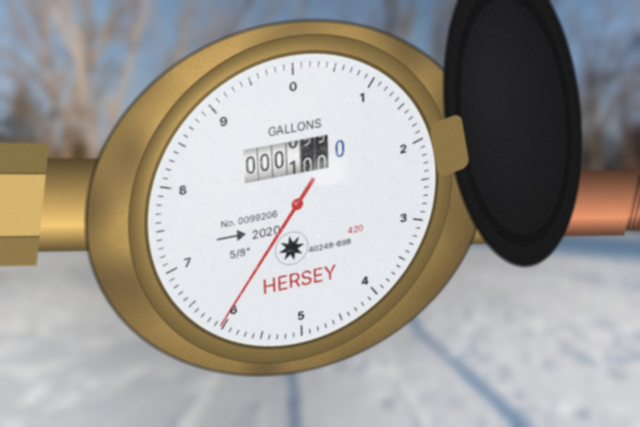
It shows **996.0** gal
